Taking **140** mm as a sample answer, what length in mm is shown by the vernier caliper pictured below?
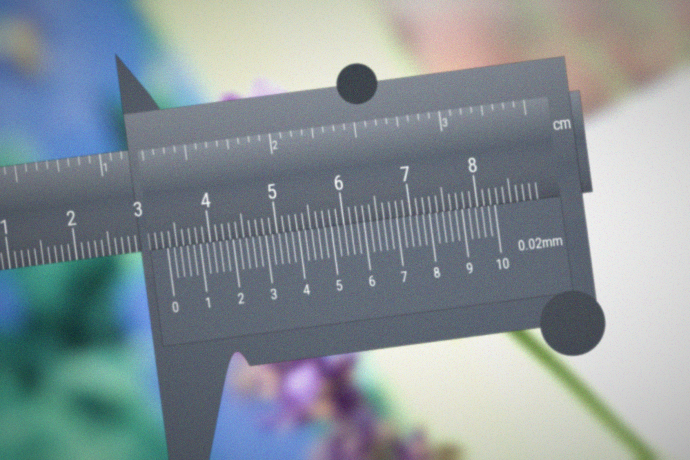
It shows **33.6** mm
